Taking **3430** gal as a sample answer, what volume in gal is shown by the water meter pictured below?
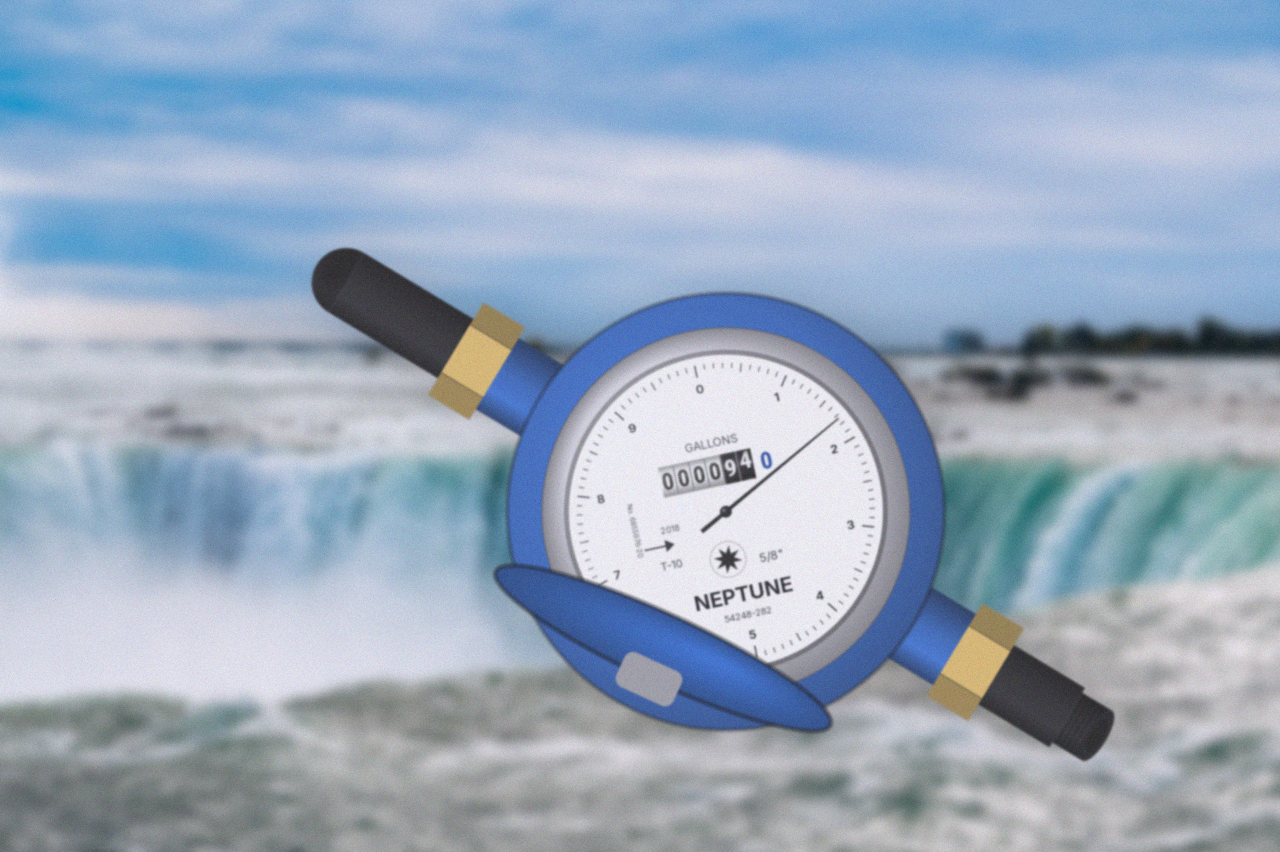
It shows **941.7** gal
